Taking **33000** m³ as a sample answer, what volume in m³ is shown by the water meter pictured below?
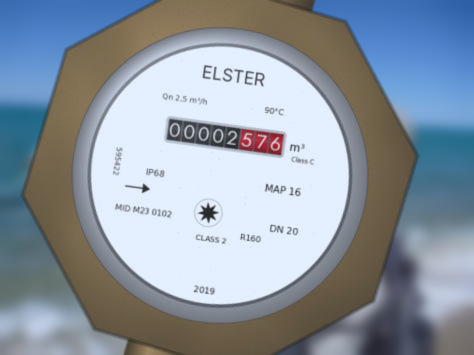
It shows **2.576** m³
